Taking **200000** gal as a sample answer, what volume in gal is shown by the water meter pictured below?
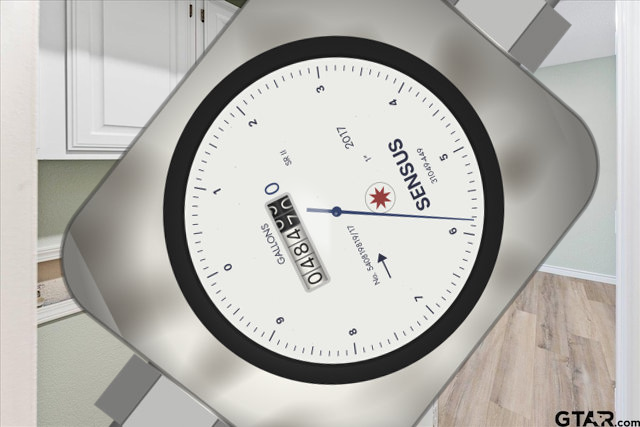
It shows **484695.8** gal
